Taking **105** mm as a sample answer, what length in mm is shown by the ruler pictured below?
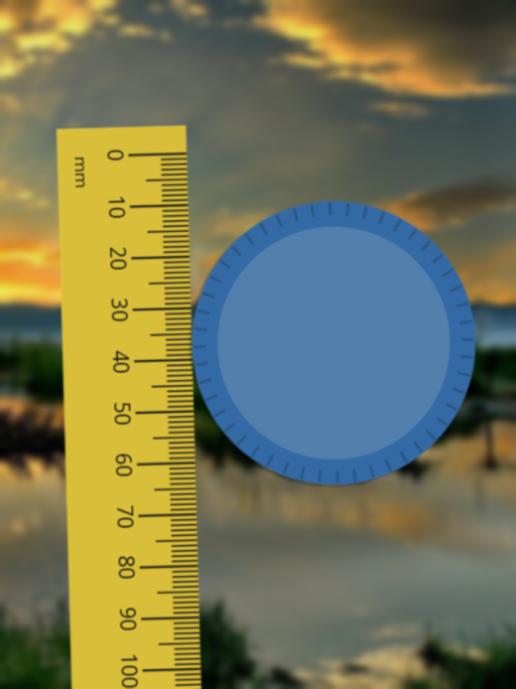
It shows **55** mm
